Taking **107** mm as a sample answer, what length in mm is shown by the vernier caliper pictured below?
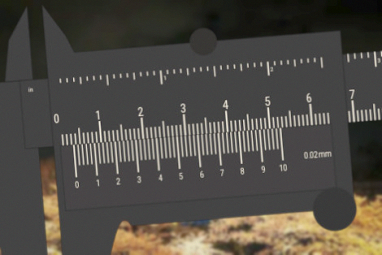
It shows **3.5** mm
